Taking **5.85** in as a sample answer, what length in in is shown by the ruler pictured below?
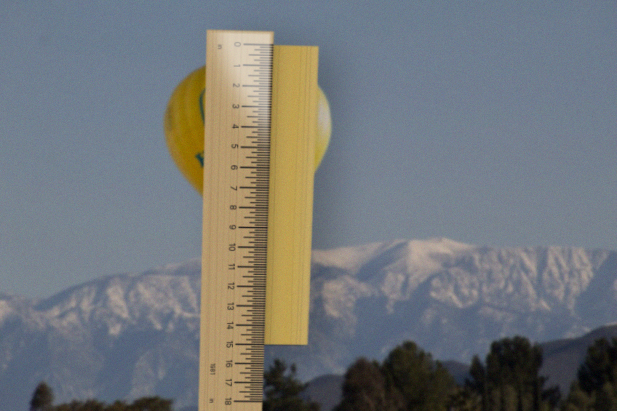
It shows **15** in
